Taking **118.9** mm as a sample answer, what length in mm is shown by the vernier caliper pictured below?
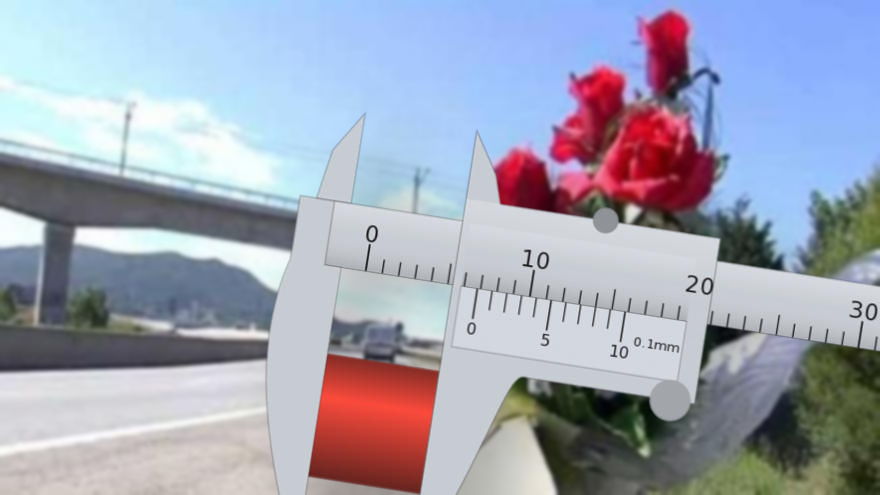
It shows **6.8** mm
